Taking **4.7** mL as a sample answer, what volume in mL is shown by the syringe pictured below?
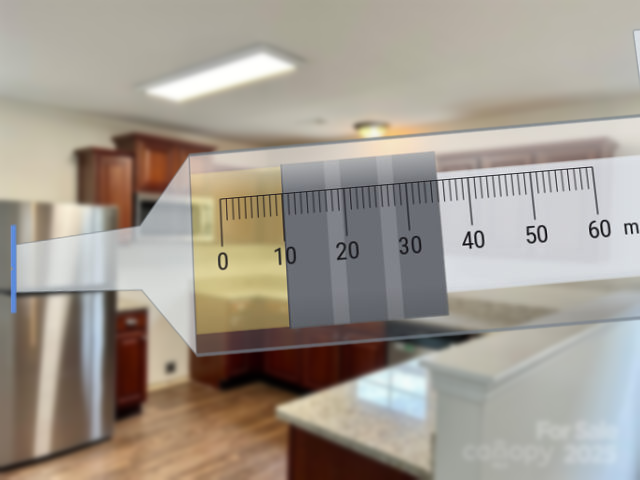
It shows **10** mL
